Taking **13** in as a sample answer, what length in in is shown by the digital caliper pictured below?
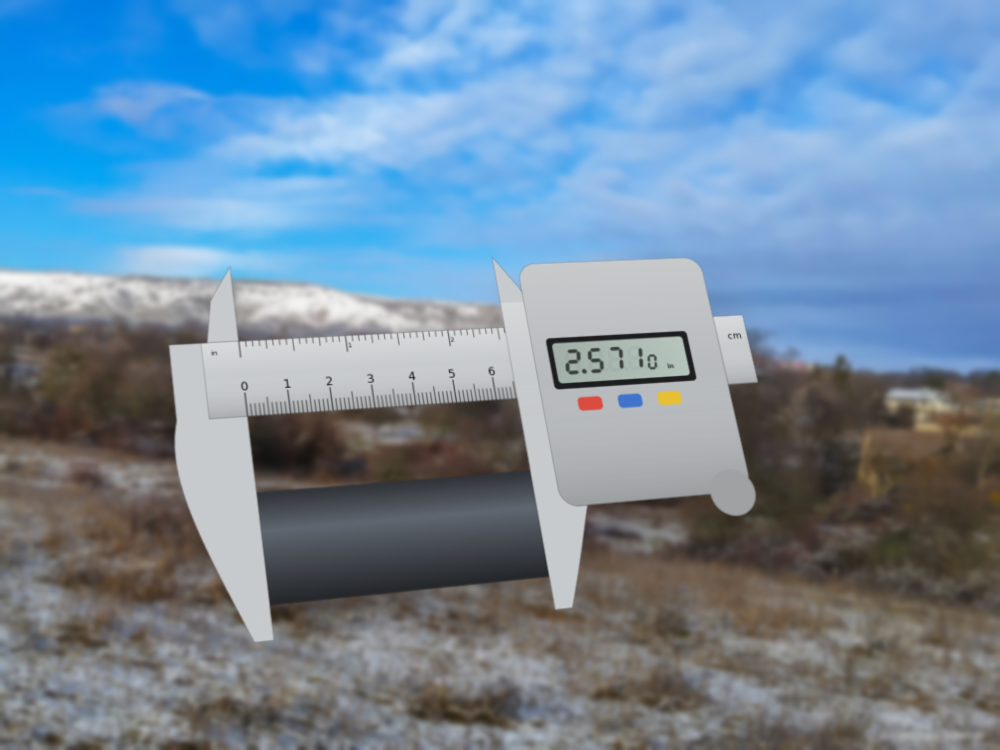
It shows **2.5710** in
